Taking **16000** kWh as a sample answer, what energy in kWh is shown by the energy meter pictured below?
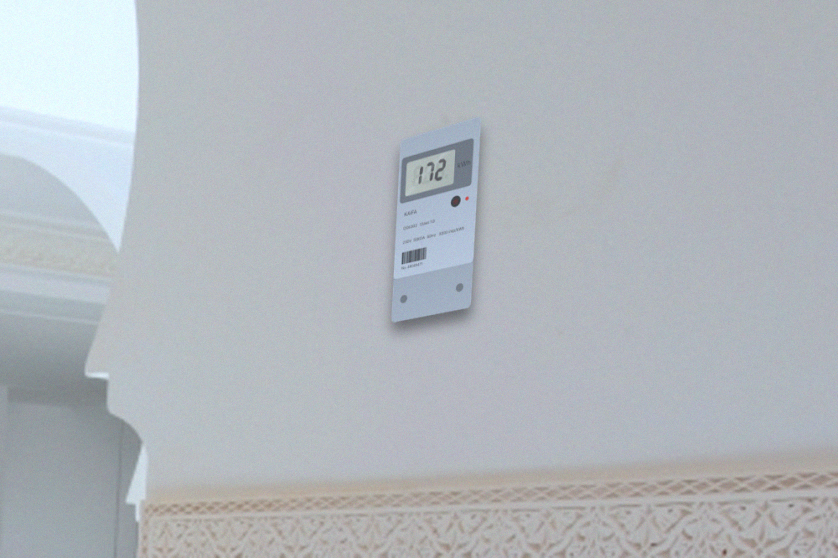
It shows **172** kWh
